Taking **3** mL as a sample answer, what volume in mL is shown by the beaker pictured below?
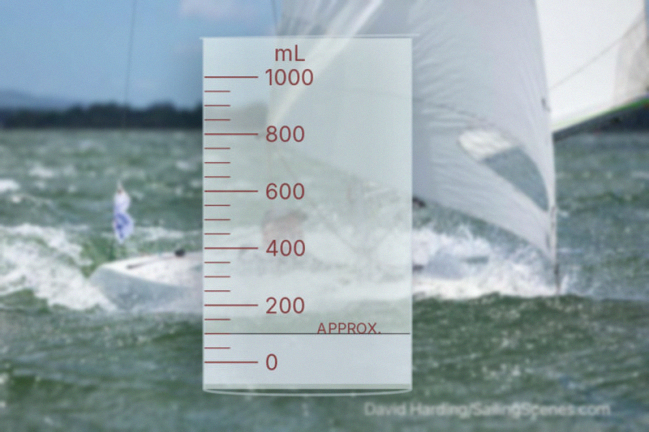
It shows **100** mL
